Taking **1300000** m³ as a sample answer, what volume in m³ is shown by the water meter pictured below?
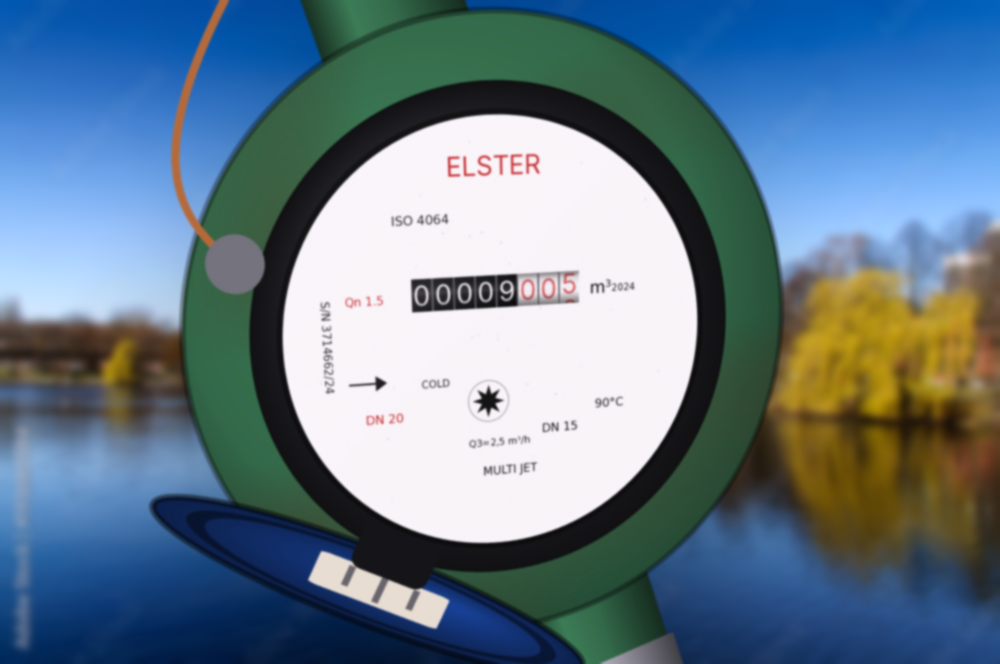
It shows **9.005** m³
